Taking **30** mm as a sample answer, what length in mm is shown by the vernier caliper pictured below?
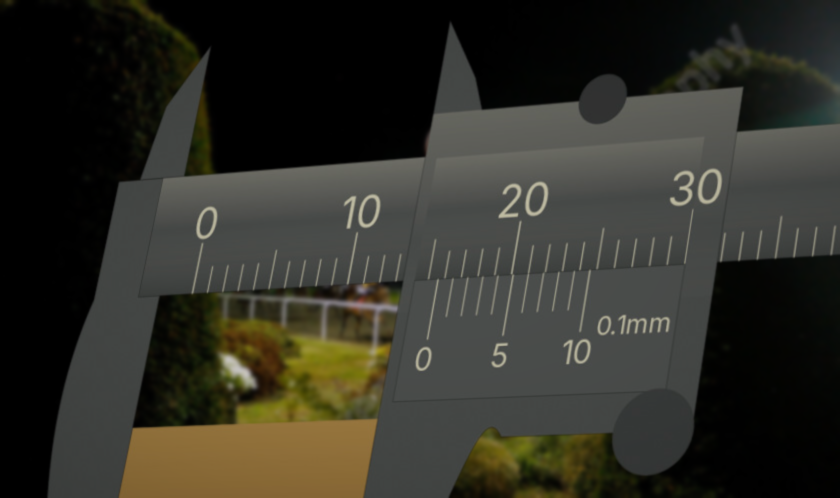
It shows **15.6** mm
